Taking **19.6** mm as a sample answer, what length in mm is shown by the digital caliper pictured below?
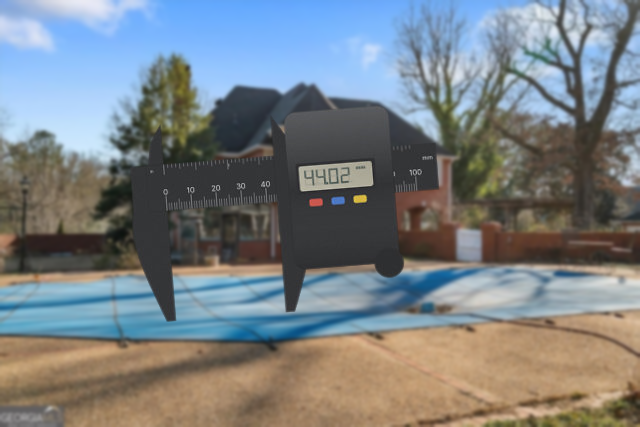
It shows **44.02** mm
